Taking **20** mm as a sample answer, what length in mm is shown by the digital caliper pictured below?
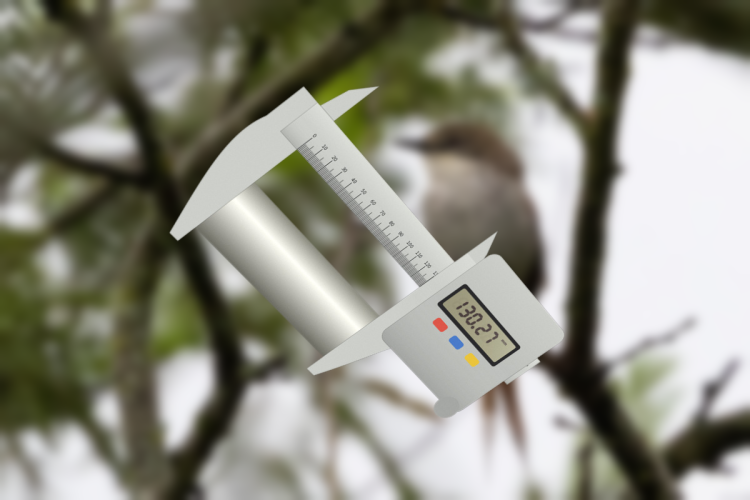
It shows **130.27** mm
